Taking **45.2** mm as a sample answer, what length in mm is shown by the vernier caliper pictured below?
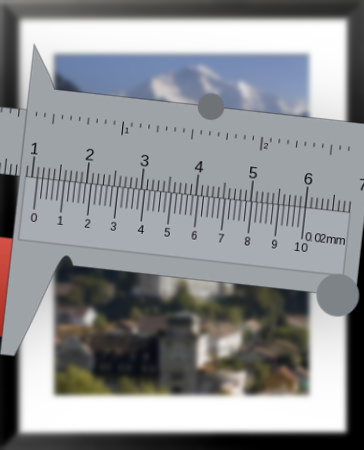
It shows **11.0** mm
